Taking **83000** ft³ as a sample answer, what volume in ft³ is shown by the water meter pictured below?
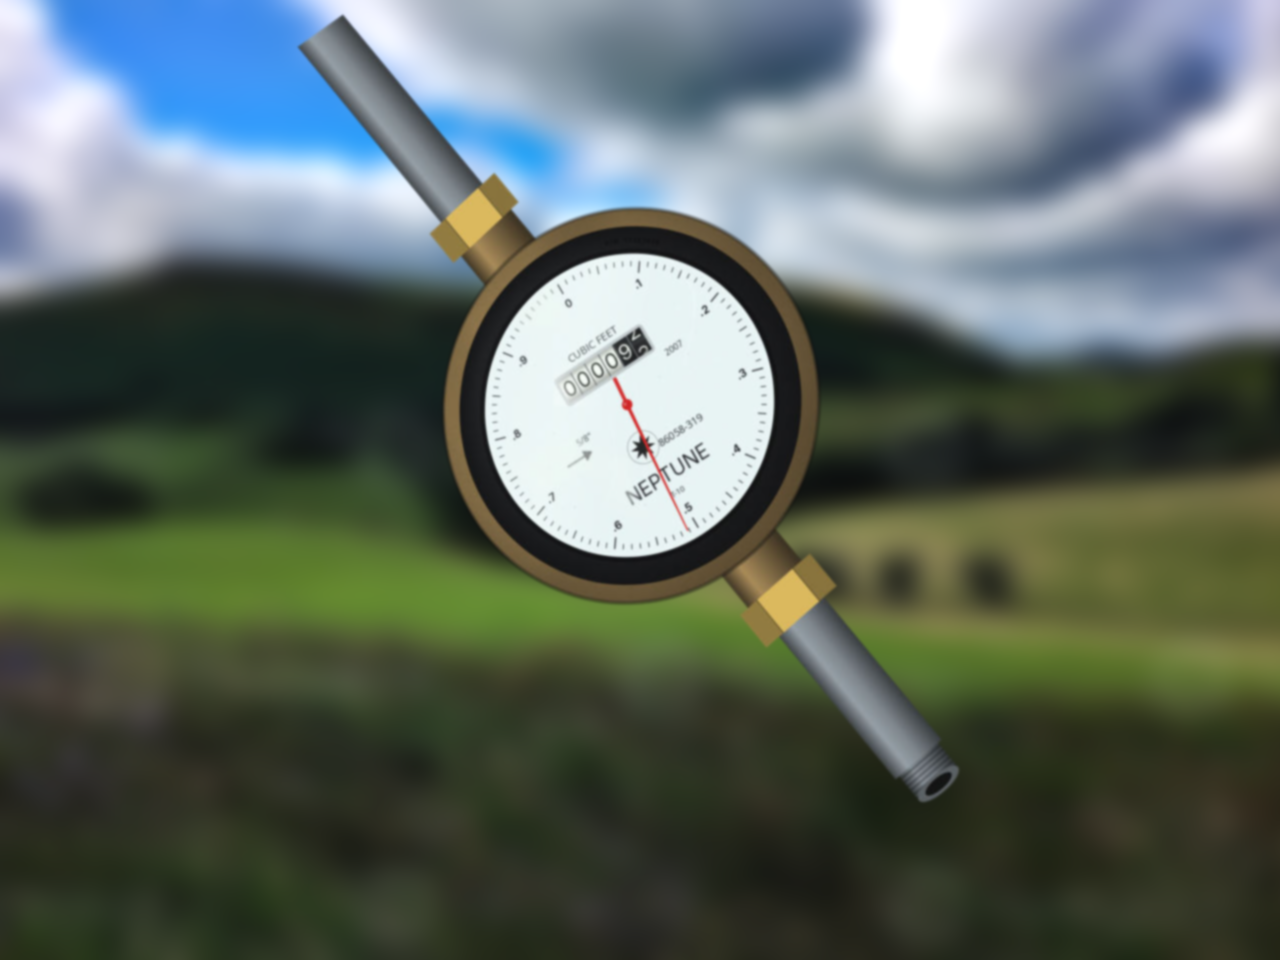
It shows **92.51** ft³
